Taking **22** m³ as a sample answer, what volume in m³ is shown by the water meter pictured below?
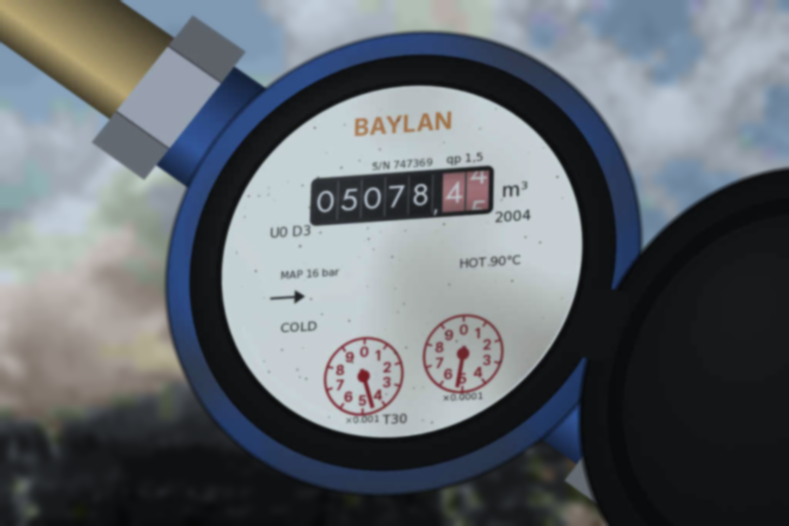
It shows **5078.4445** m³
